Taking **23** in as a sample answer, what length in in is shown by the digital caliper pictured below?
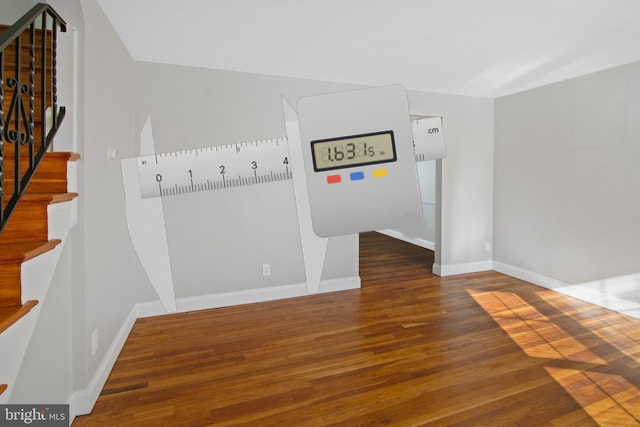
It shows **1.6315** in
